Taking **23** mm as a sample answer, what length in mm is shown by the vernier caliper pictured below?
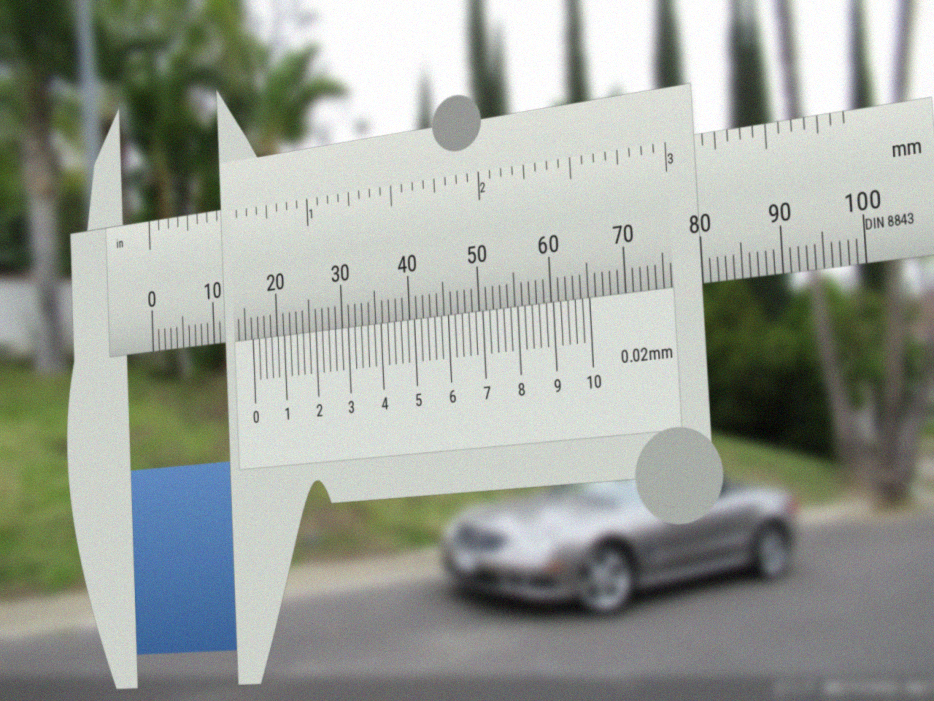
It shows **16.2** mm
